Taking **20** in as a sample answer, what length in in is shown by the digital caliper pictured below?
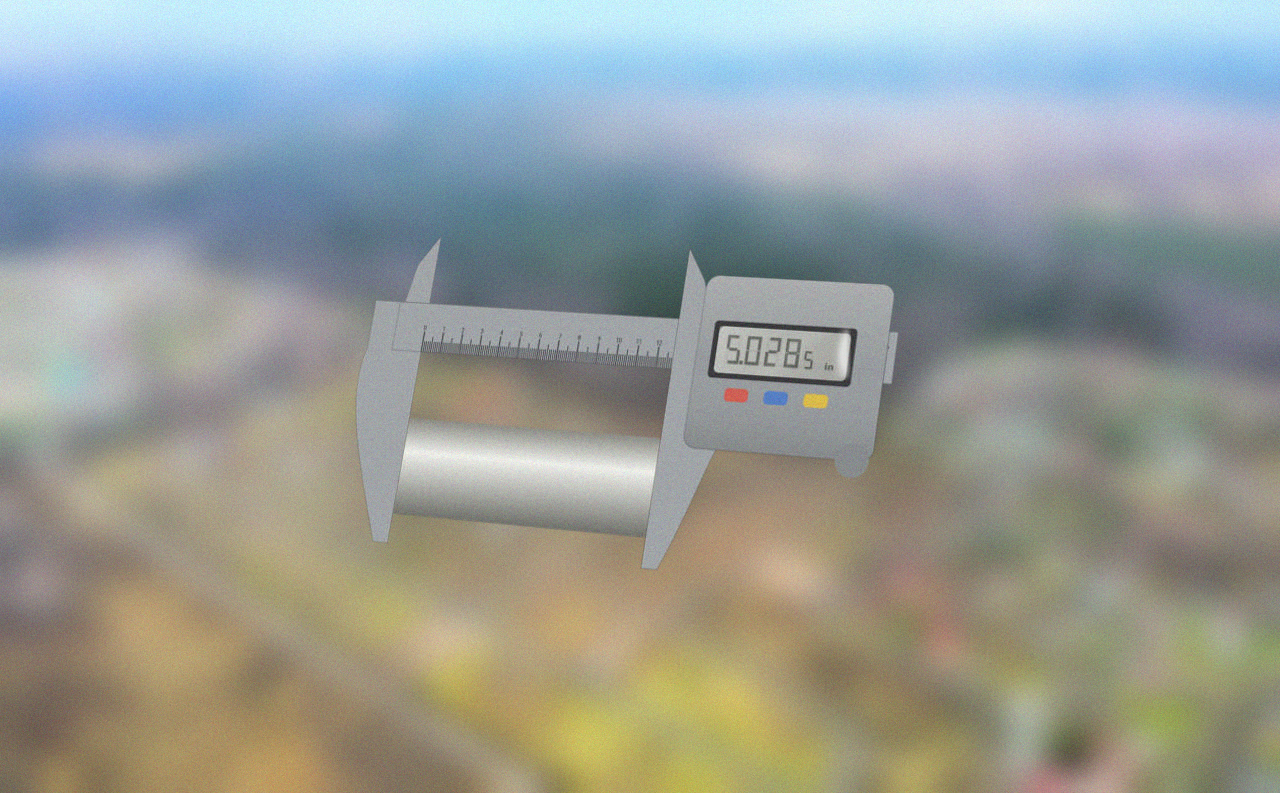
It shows **5.0285** in
